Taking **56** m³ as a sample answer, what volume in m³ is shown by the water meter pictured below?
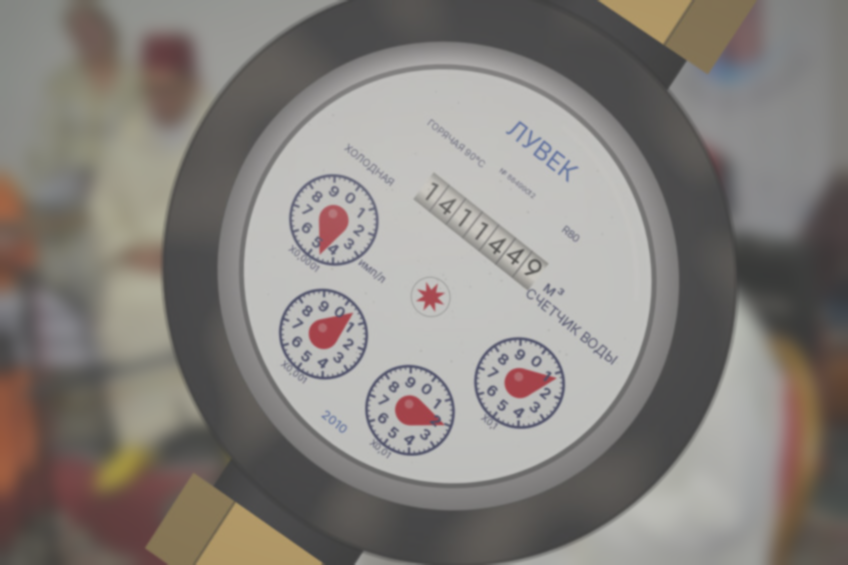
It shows **1411449.1204** m³
